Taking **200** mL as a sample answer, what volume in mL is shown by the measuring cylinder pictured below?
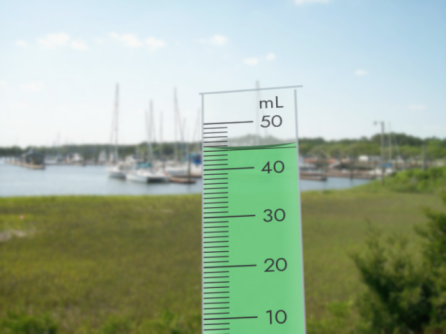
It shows **44** mL
